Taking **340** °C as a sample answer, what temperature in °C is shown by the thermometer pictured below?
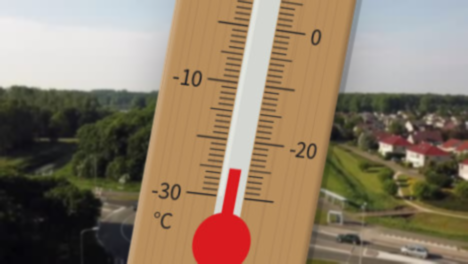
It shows **-25** °C
